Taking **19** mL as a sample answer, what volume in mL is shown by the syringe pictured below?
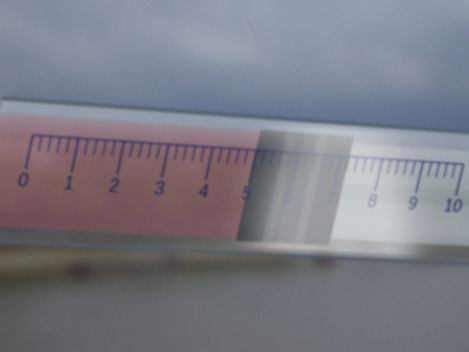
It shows **5** mL
